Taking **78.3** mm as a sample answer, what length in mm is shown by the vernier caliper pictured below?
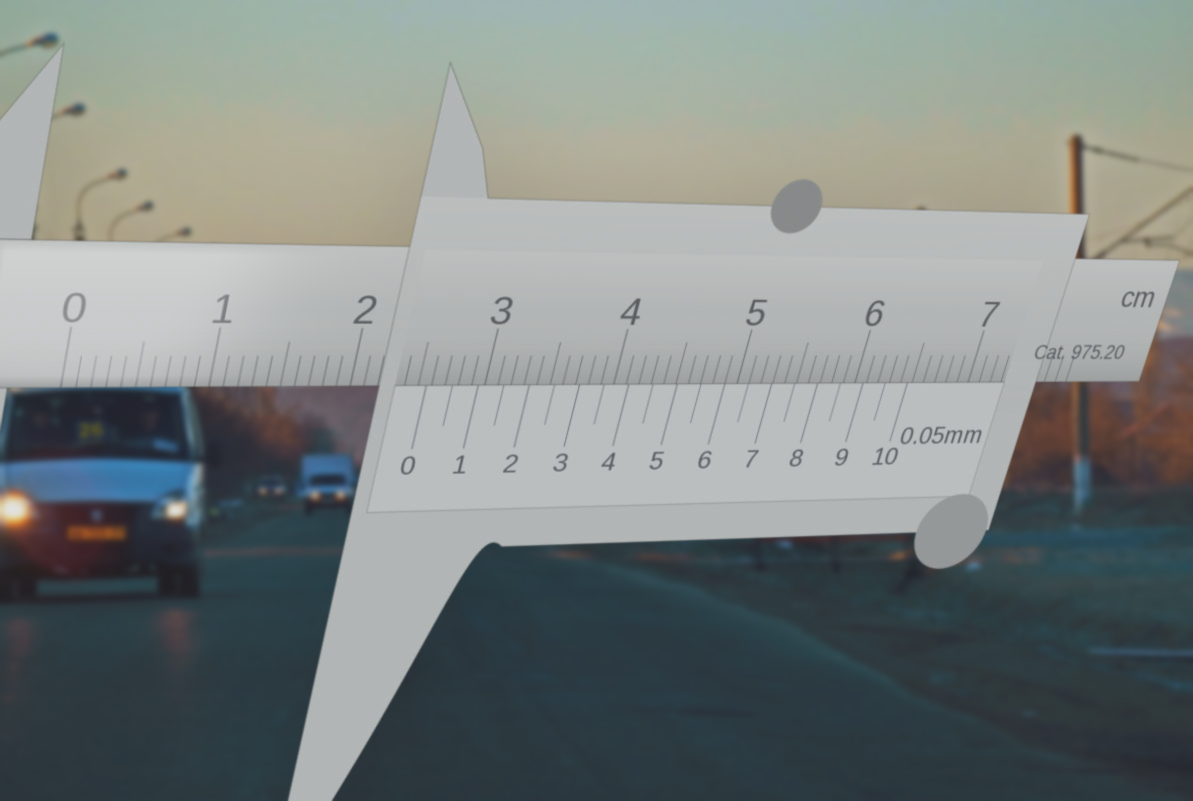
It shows **25.6** mm
